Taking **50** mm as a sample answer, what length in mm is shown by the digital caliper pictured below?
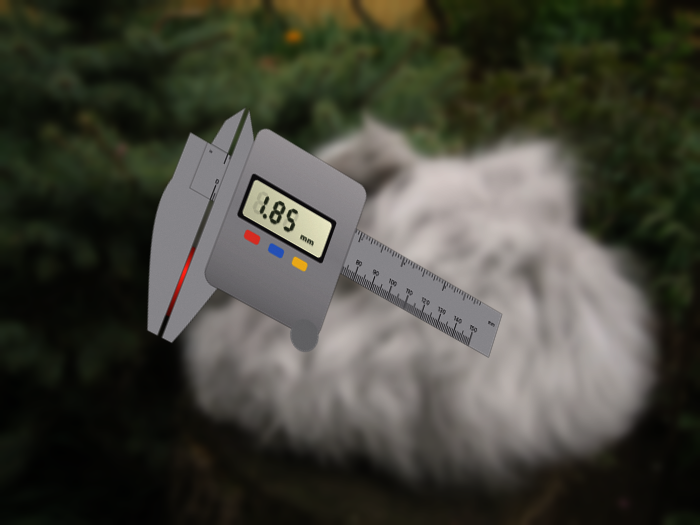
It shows **1.85** mm
